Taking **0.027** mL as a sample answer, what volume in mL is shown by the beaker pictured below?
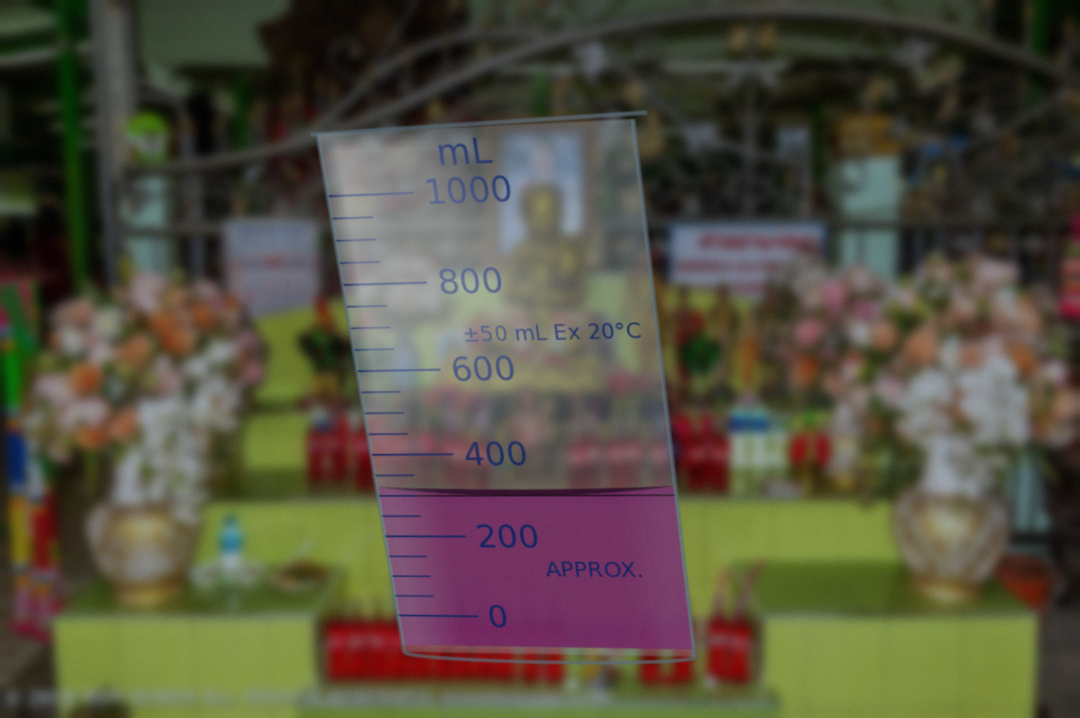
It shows **300** mL
